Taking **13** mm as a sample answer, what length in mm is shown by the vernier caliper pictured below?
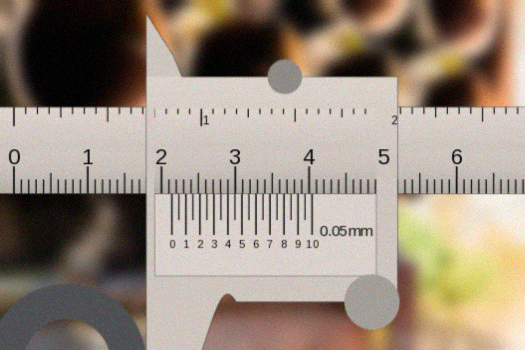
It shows **21.4** mm
